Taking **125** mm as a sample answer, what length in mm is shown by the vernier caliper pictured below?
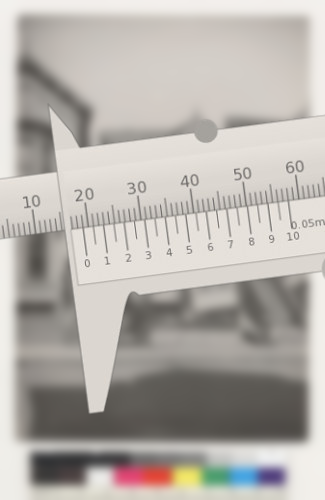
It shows **19.0** mm
